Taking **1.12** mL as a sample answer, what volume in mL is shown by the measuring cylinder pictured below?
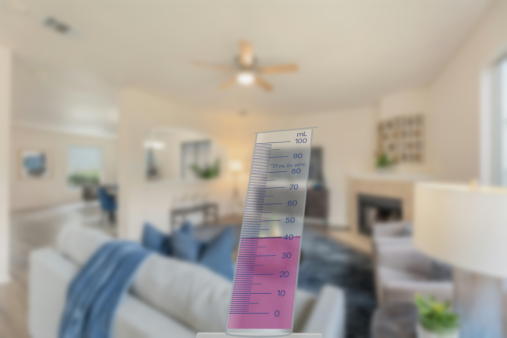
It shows **40** mL
